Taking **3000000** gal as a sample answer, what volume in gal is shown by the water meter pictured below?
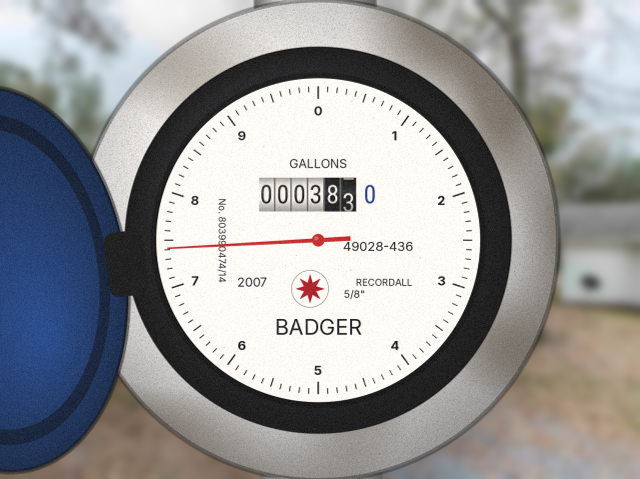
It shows **3827.4** gal
